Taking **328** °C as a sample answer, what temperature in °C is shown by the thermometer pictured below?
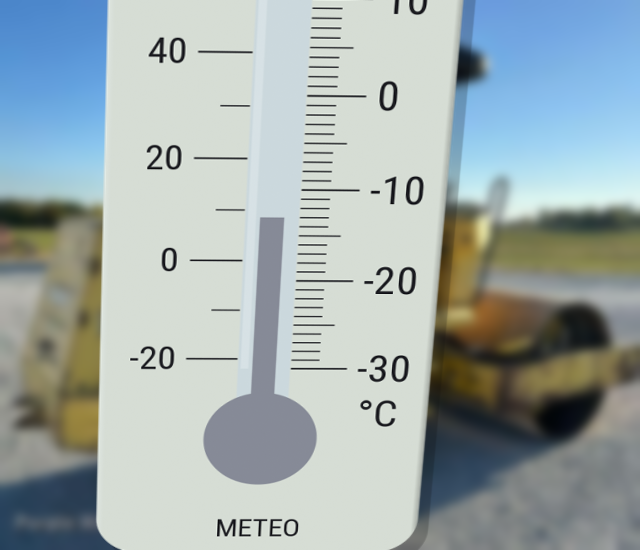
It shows **-13** °C
